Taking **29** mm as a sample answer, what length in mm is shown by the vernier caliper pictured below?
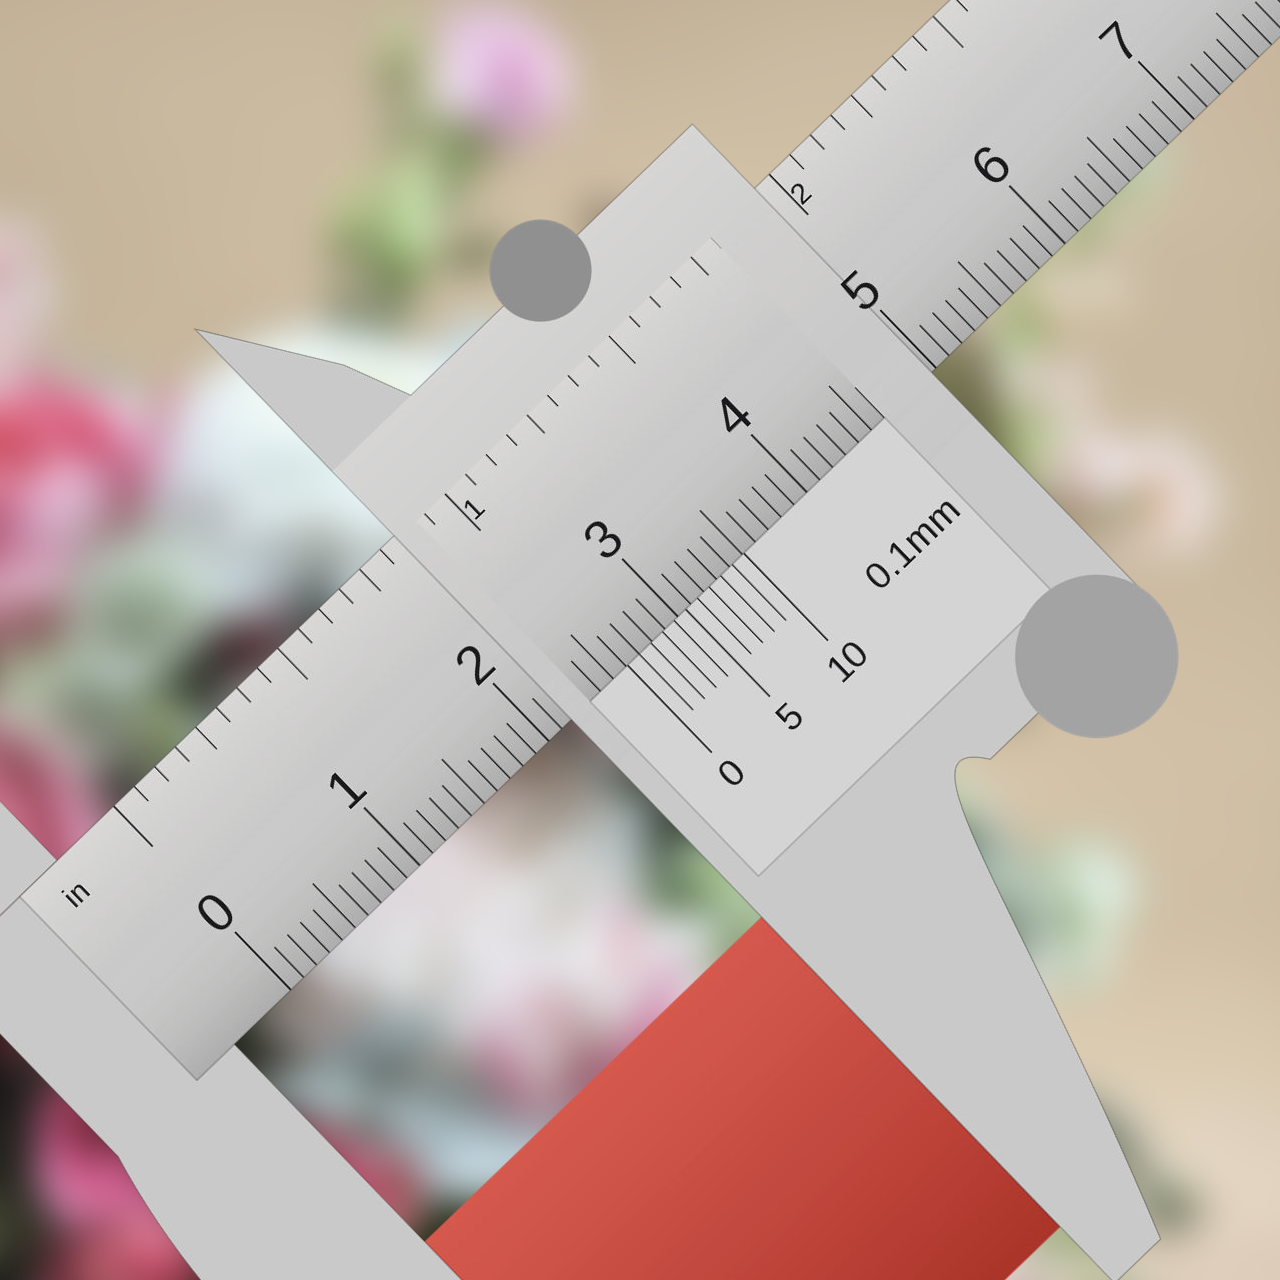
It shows **26.1** mm
